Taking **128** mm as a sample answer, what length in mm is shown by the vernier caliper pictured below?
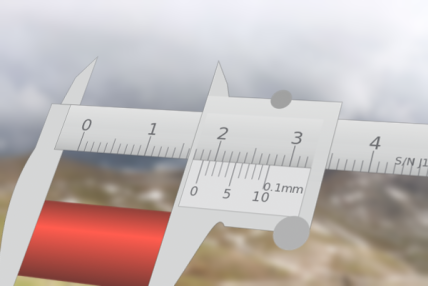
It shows **18.4** mm
